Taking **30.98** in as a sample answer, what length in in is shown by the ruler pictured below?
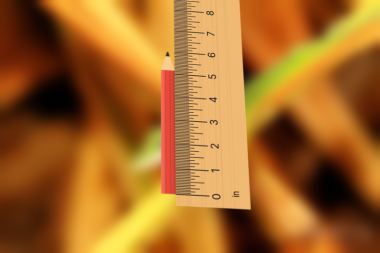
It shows **6** in
